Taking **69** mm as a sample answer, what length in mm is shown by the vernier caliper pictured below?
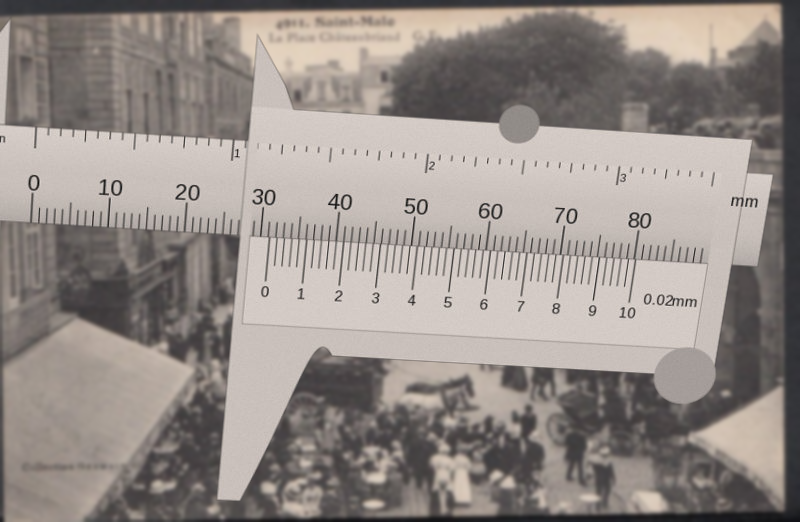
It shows **31.2** mm
